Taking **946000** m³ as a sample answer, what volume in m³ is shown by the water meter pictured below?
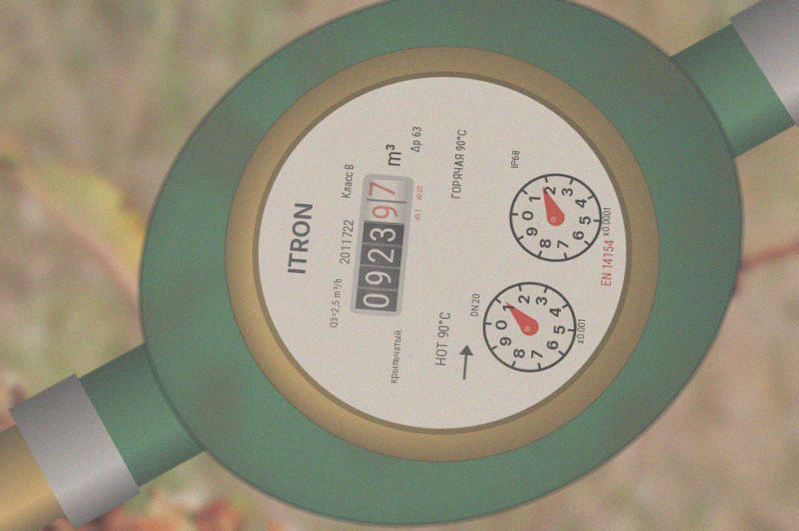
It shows **923.9711** m³
